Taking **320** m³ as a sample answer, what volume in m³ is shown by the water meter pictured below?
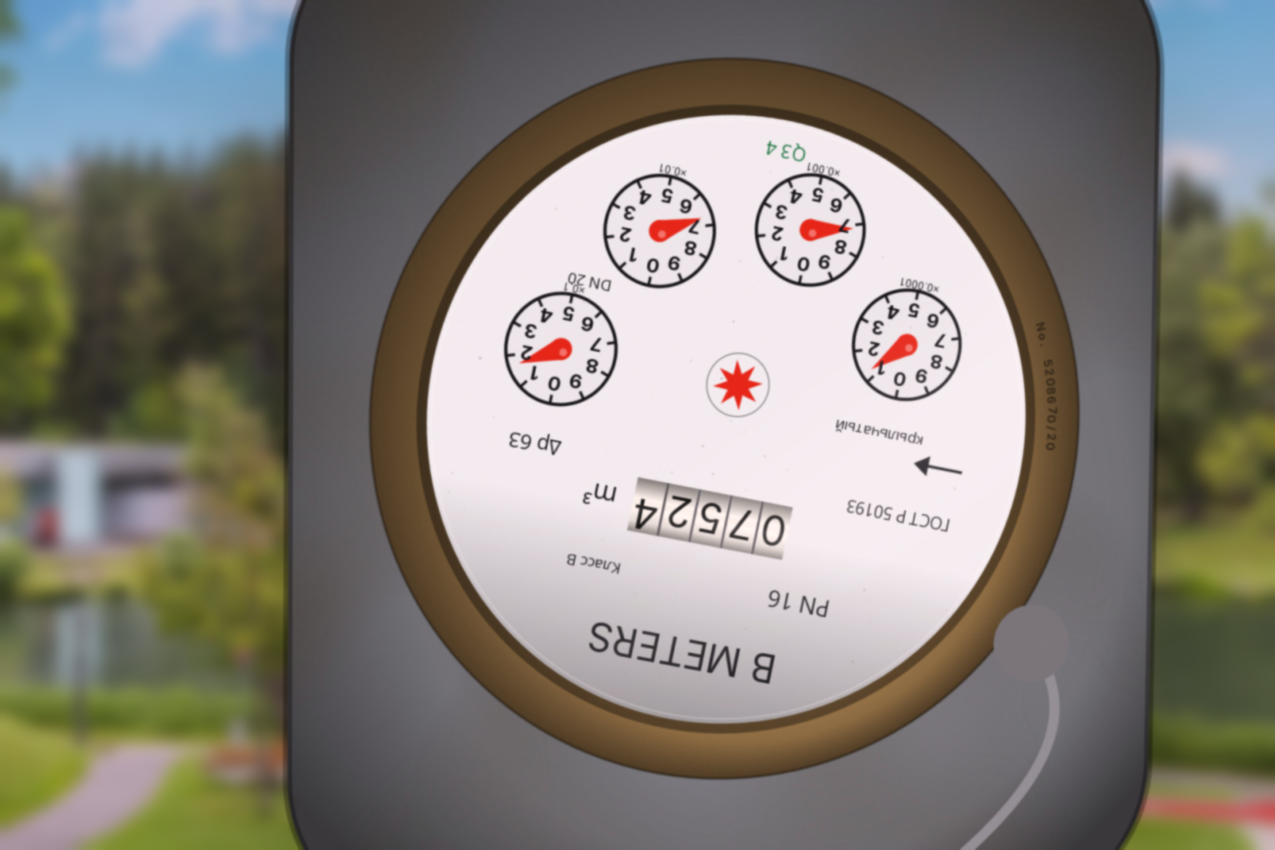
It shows **7524.1671** m³
